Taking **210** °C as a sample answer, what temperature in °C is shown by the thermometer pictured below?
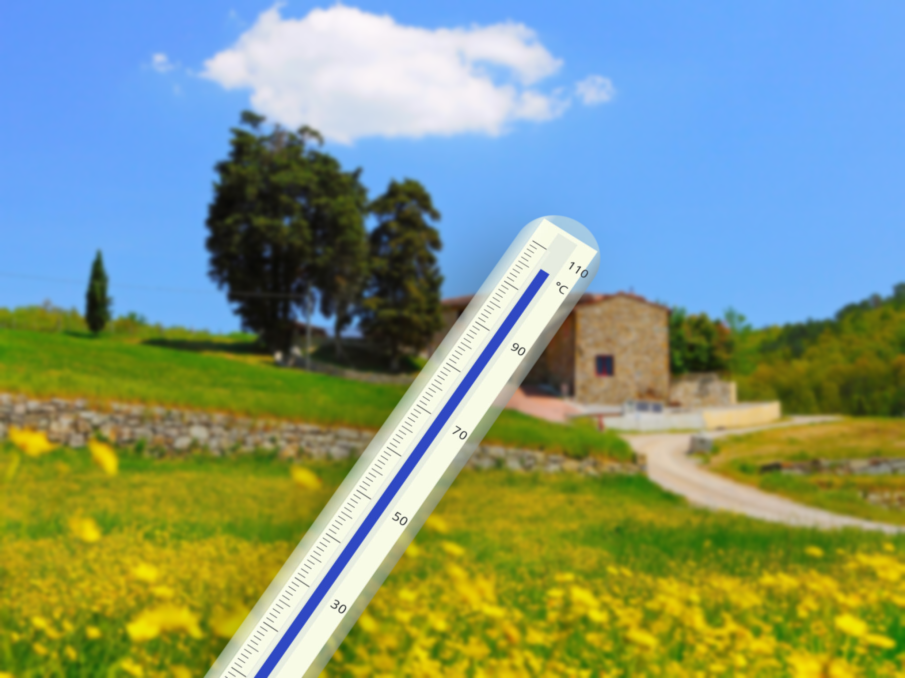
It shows **106** °C
